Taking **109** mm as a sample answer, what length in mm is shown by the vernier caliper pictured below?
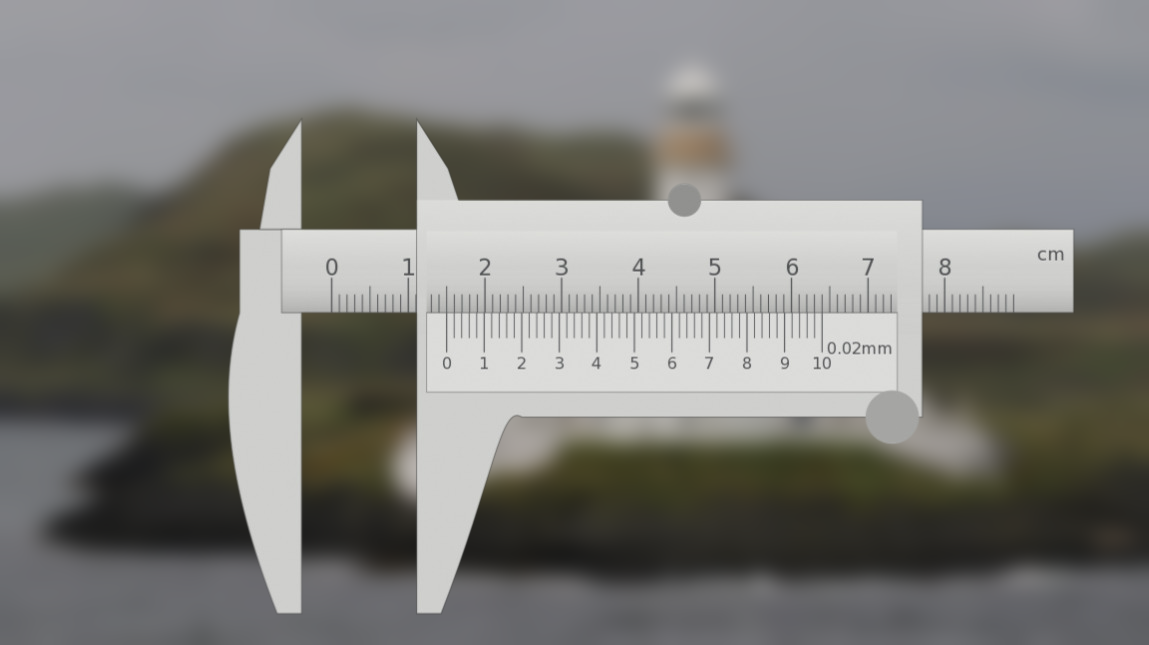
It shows **15.0** mm
